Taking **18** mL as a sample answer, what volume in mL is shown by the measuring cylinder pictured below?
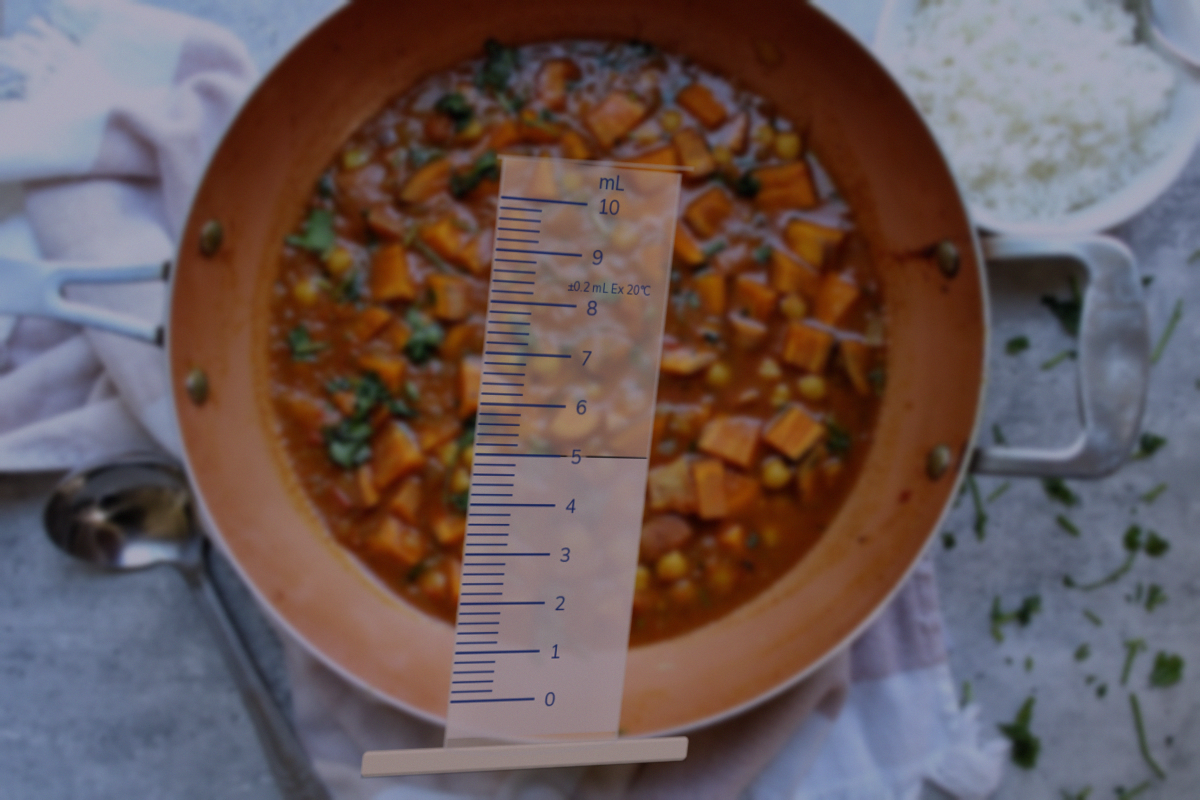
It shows **5** mL
